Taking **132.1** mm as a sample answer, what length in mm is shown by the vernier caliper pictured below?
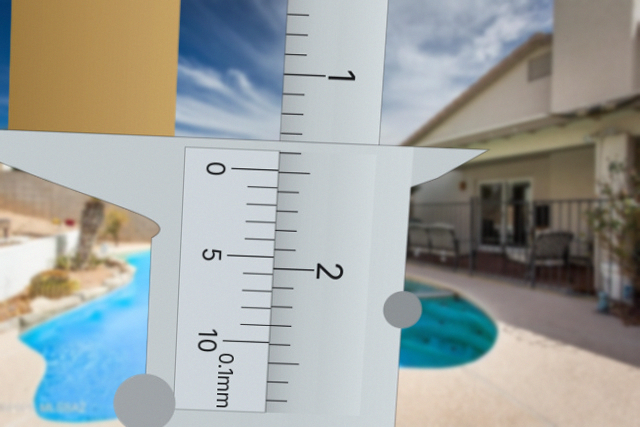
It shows **14.9** mm
